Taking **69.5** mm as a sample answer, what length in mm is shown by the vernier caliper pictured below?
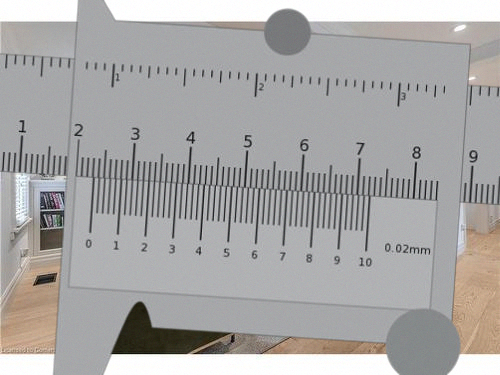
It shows **23.2** mm
